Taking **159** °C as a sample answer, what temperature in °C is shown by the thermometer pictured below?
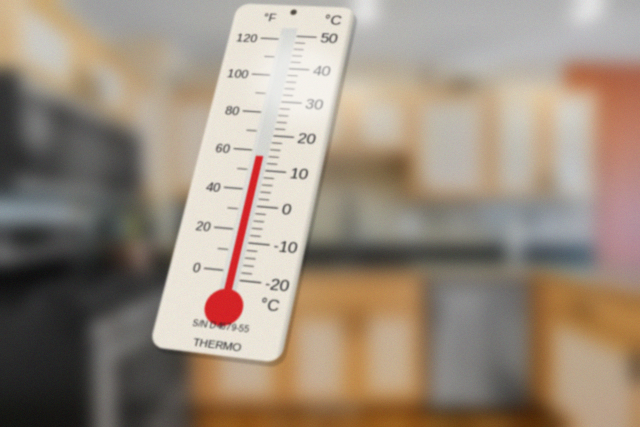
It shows **14** °C
